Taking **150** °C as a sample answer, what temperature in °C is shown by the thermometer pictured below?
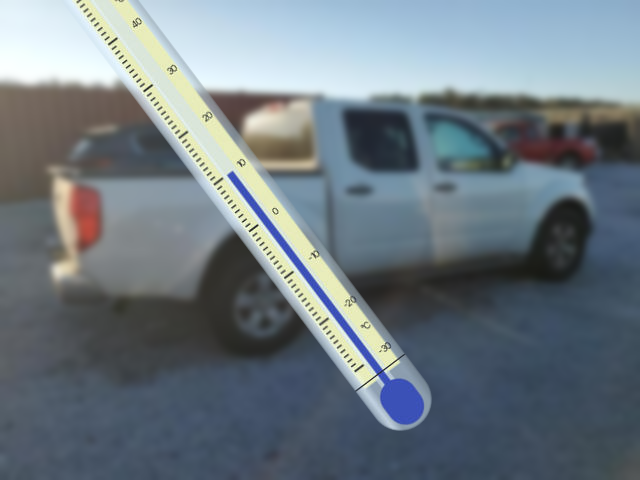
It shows **10** °C
